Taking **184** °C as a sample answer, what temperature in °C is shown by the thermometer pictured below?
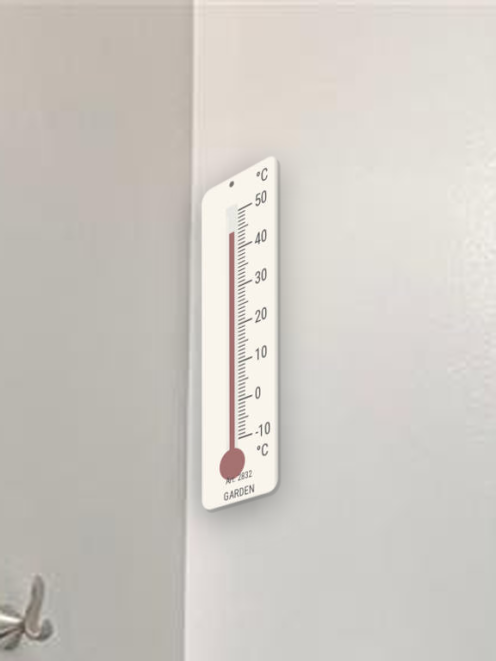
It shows **45** °C
